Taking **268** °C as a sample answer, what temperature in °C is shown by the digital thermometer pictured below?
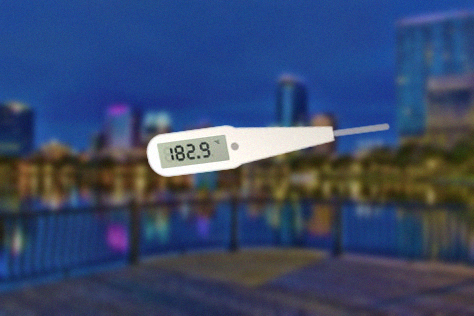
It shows **182.9** °C
